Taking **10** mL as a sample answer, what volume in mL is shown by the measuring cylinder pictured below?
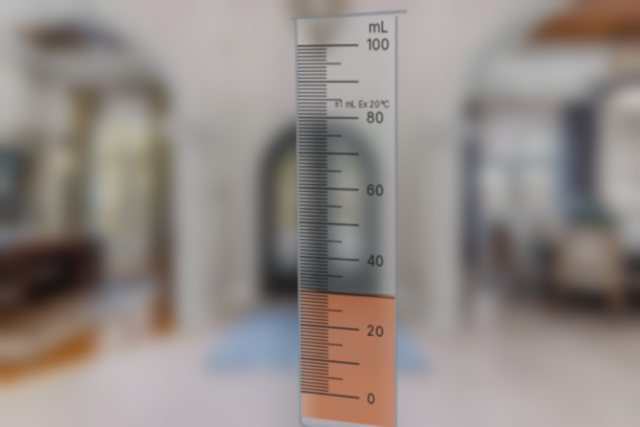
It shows **30** mL
